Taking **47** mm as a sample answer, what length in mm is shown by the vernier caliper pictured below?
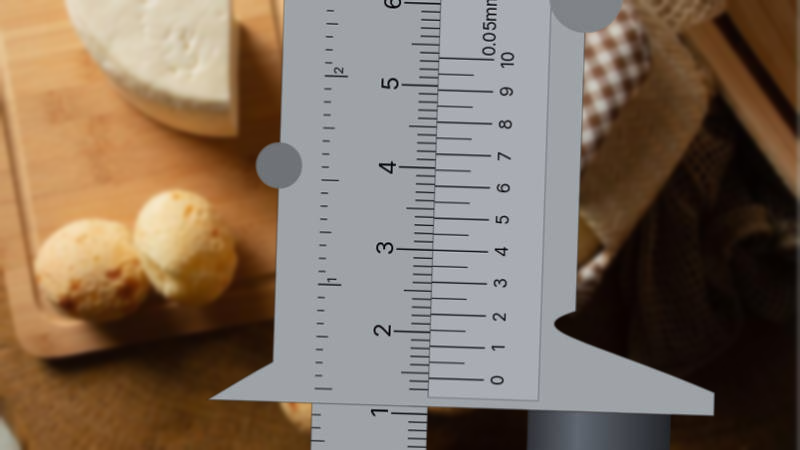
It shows **14.4** mm
